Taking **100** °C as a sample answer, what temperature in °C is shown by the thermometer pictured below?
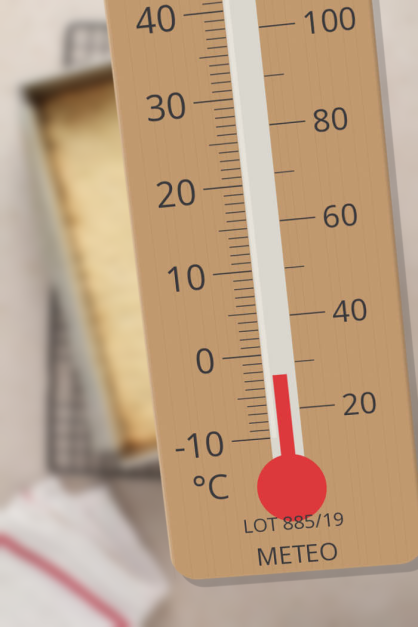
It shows **-2.5** °C
